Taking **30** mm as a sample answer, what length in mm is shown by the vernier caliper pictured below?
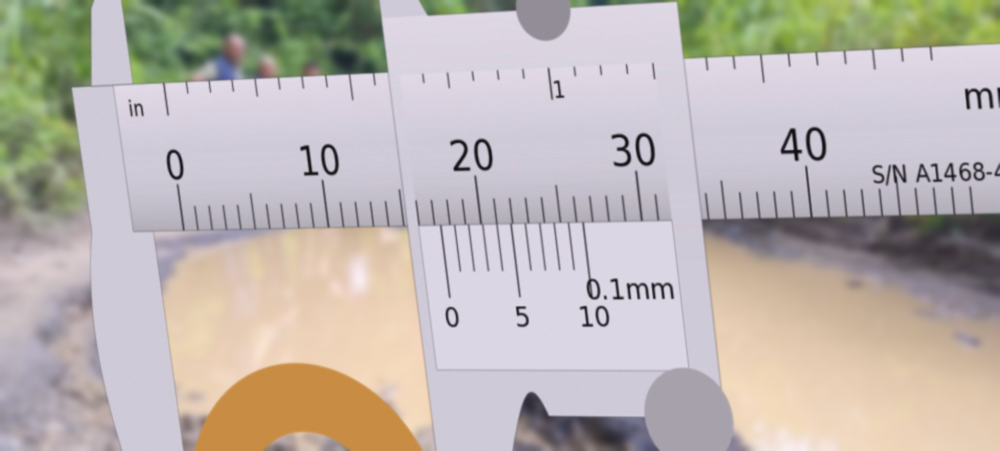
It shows **17.4** mm
